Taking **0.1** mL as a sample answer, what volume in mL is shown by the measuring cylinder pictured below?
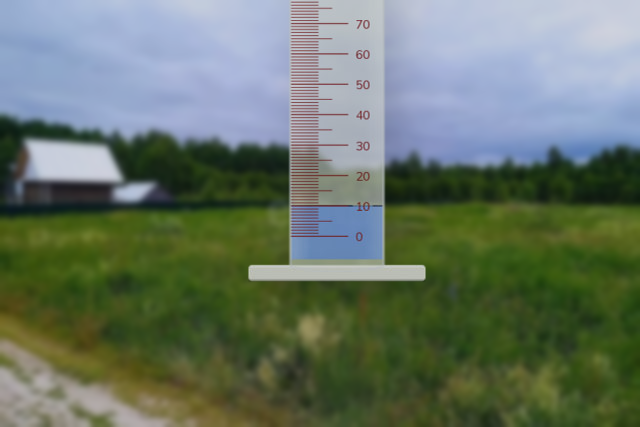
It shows **10** mL
